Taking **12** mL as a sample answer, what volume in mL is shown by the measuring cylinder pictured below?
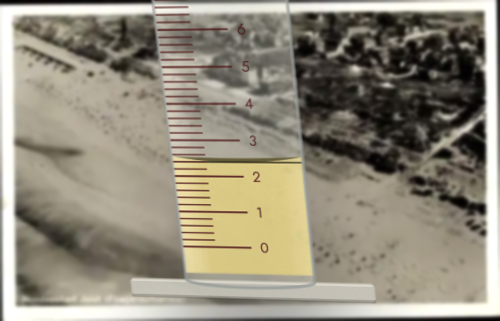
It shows **2.4** mL
